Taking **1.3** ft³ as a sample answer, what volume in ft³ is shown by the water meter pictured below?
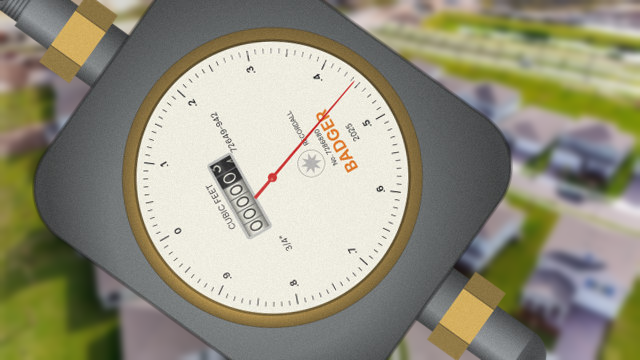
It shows **3.44** ft³
